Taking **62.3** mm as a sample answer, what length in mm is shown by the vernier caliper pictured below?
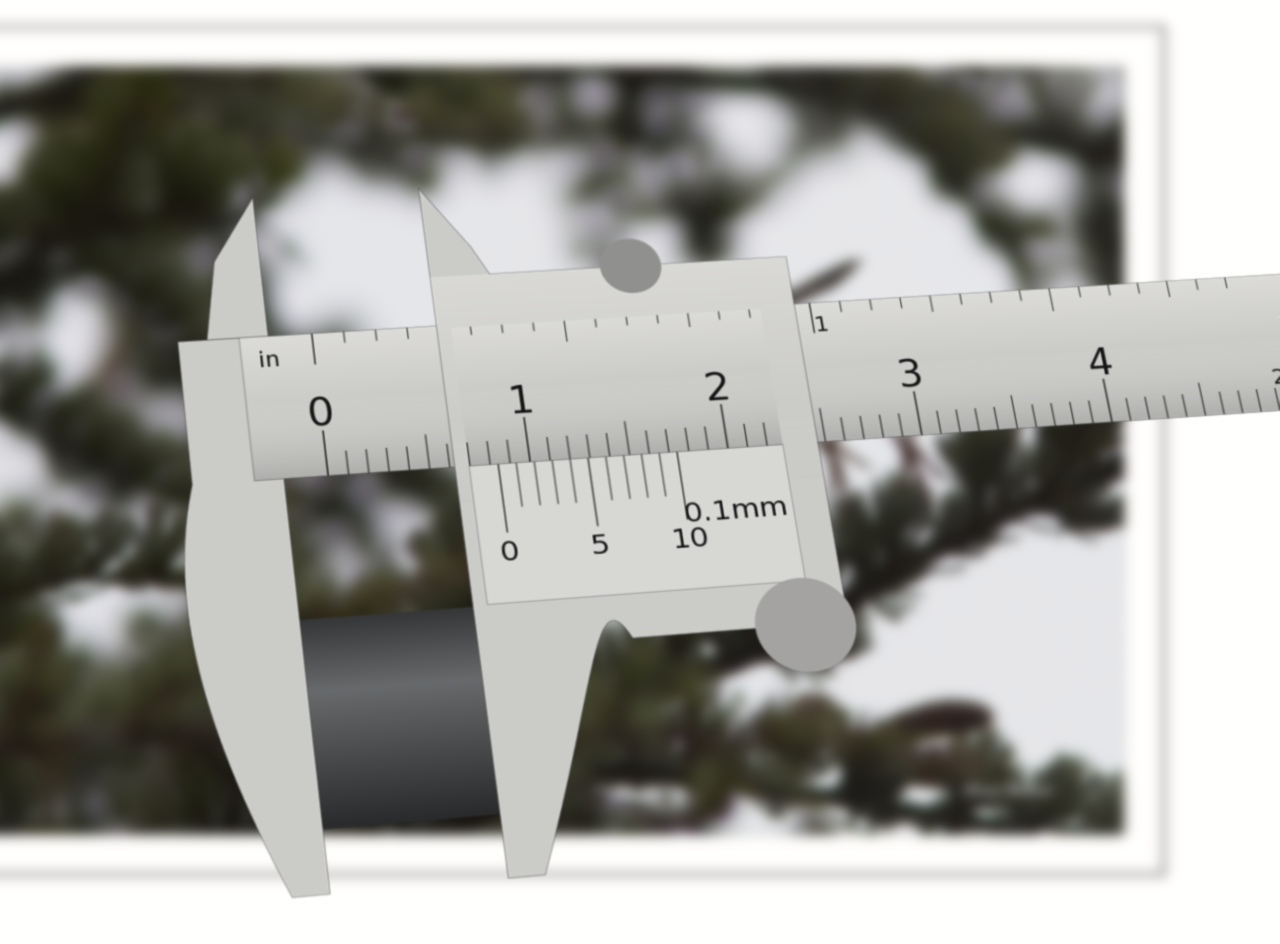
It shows **8.4** mm
